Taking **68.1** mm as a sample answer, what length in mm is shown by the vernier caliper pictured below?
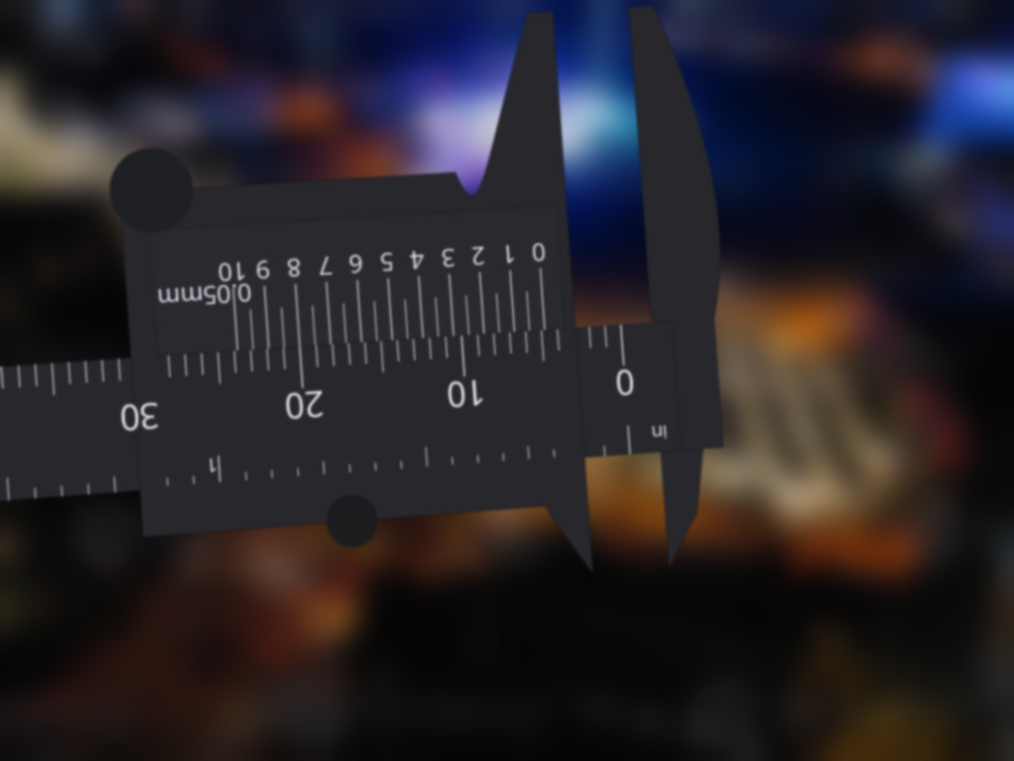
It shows **4.8** mm
